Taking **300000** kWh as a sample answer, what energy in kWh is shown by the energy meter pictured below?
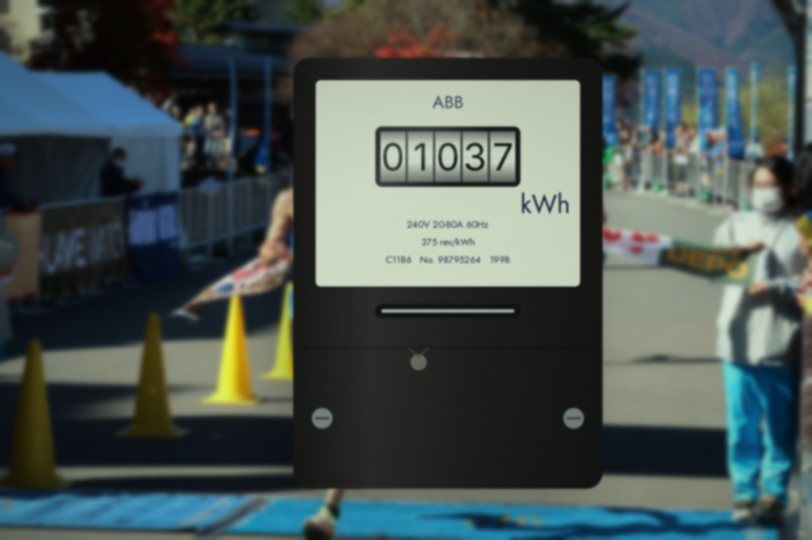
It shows **1037** kWh
